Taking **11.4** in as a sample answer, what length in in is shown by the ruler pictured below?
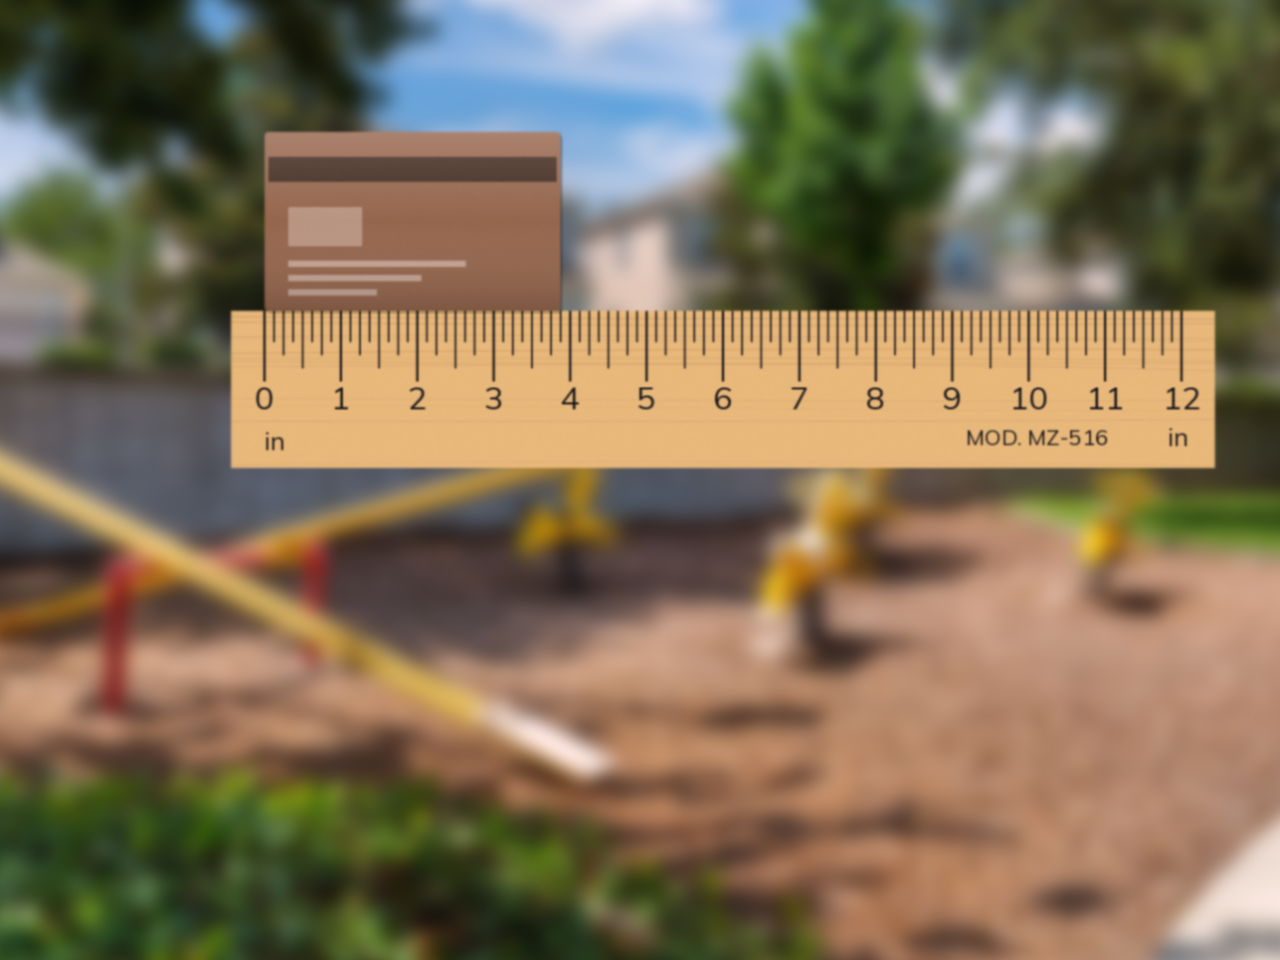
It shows **3.875** in
